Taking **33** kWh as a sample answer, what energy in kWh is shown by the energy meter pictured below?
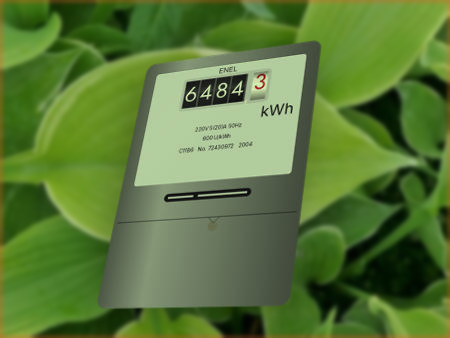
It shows **6484.3** kWh
